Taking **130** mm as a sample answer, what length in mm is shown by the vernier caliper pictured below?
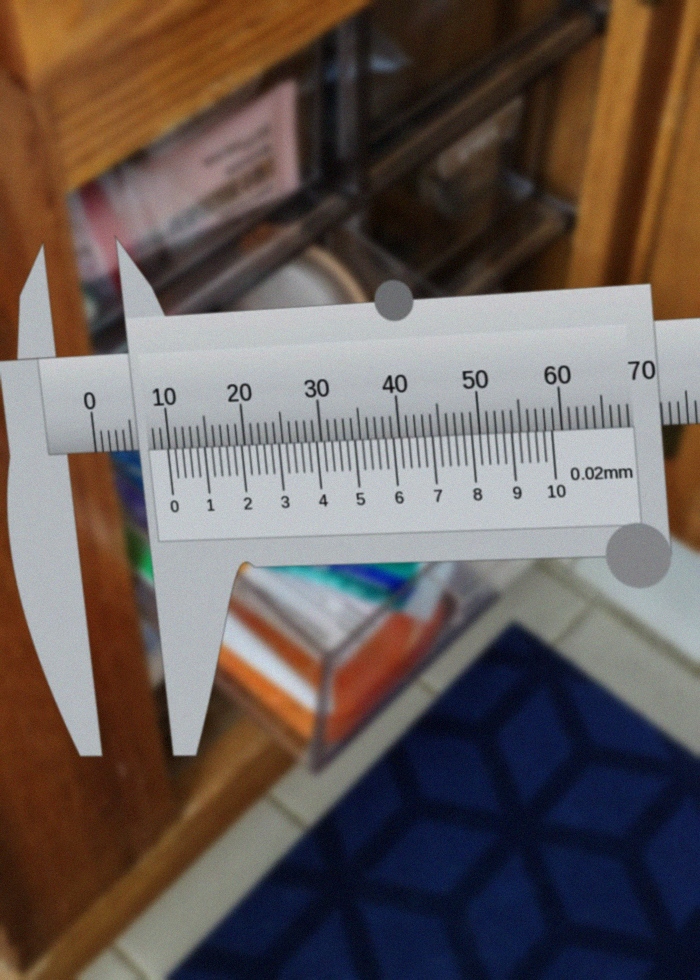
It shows **9.8** mm
